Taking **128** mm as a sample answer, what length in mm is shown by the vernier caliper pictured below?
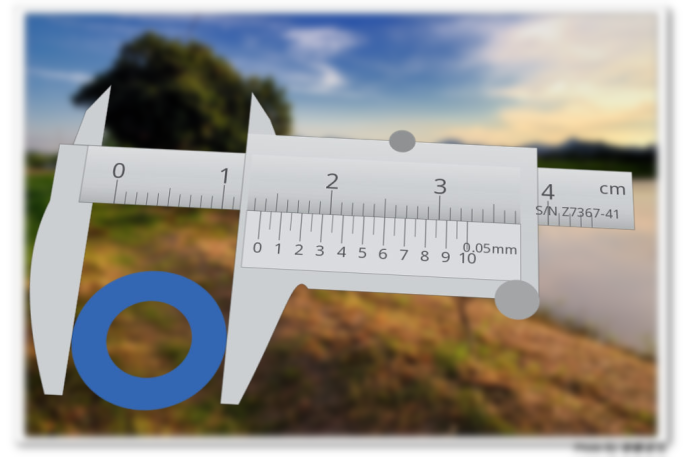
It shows **13.6** mm
